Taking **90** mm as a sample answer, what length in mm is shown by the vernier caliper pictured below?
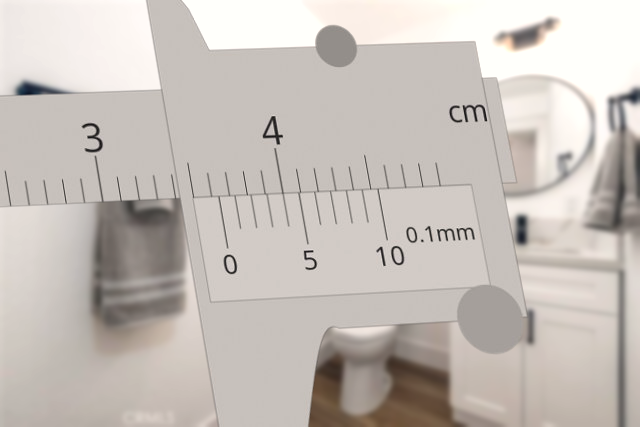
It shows **36.4** mm
